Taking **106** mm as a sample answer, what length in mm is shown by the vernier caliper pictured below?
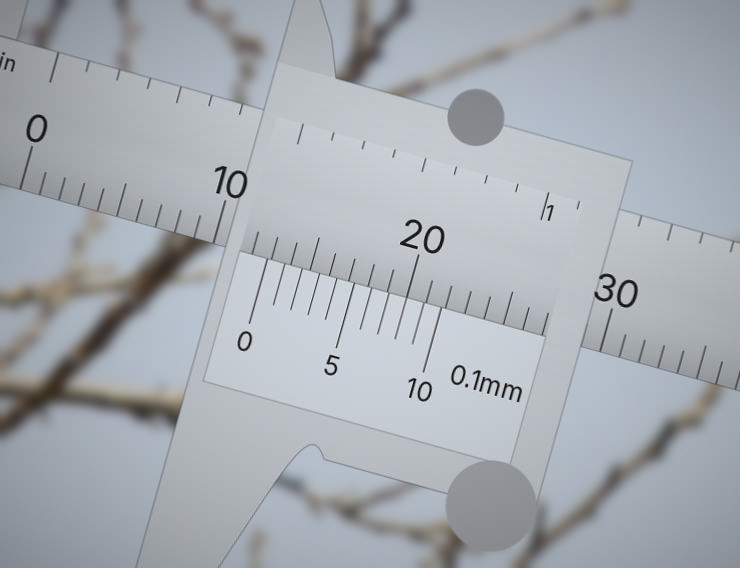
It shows **12.8** mm
